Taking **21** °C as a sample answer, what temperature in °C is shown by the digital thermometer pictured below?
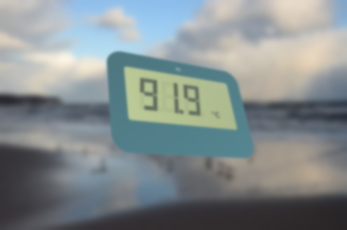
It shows **91.9** °C
